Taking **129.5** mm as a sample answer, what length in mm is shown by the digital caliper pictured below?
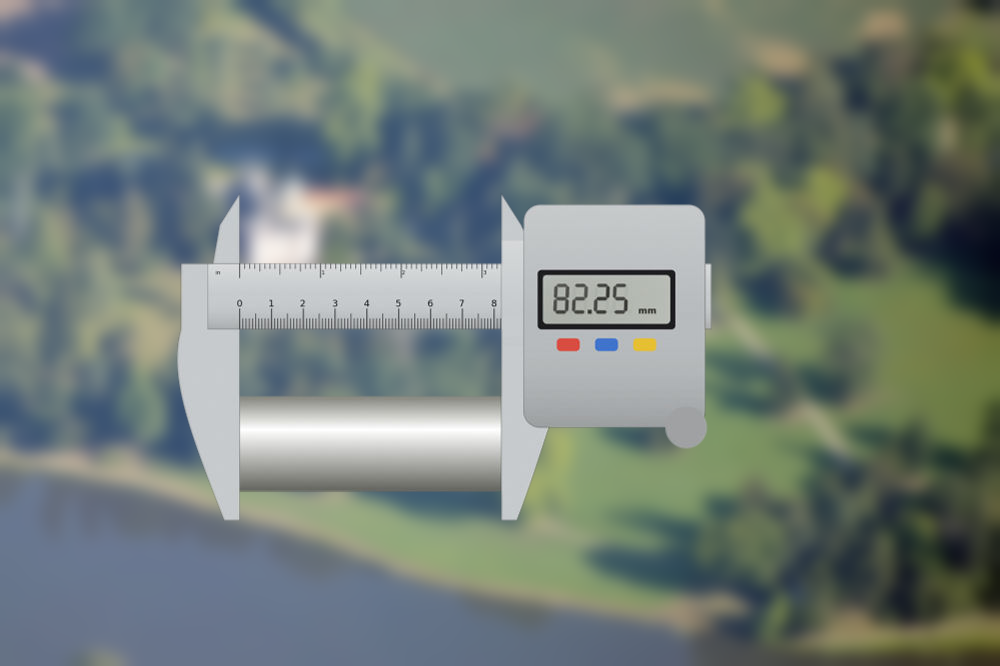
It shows **82.25** mm
